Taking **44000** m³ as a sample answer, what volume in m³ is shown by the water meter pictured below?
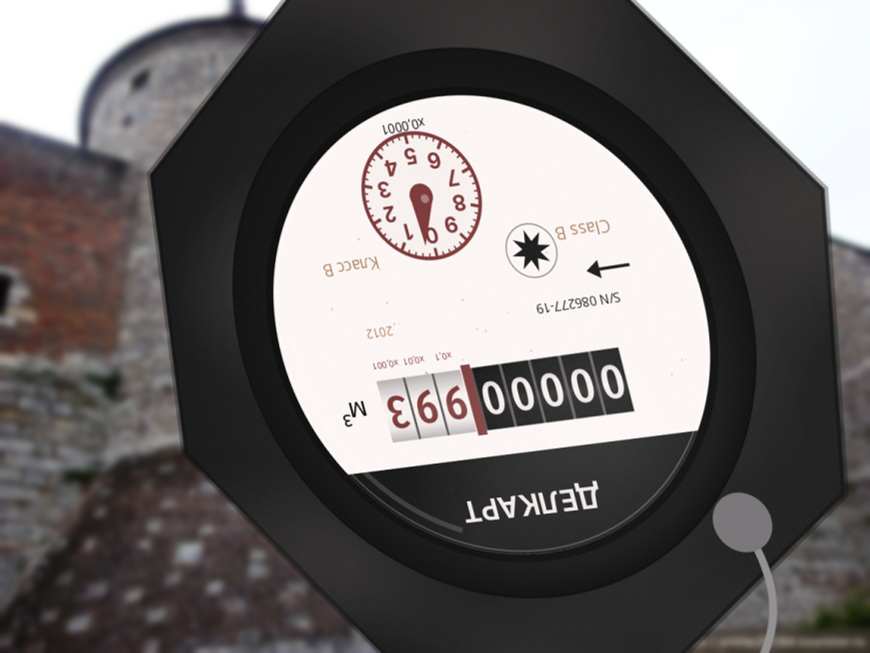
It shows **0.9930** m³
